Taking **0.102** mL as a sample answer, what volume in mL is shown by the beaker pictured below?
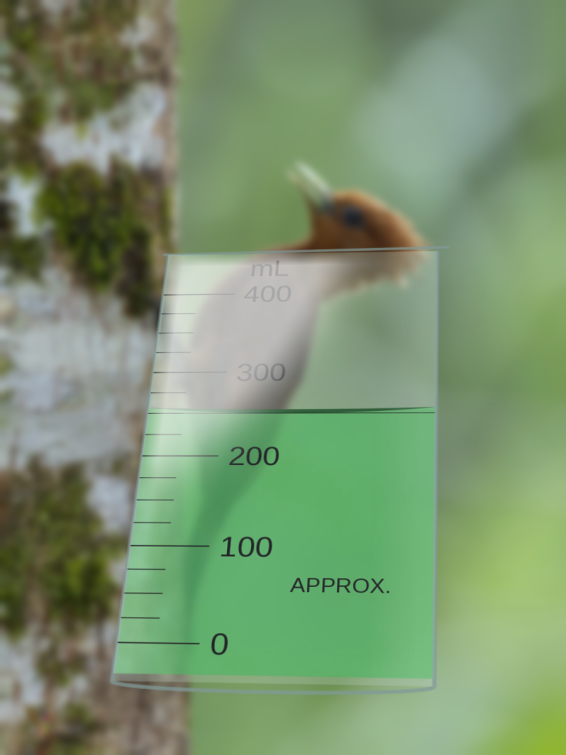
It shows **250** mL
